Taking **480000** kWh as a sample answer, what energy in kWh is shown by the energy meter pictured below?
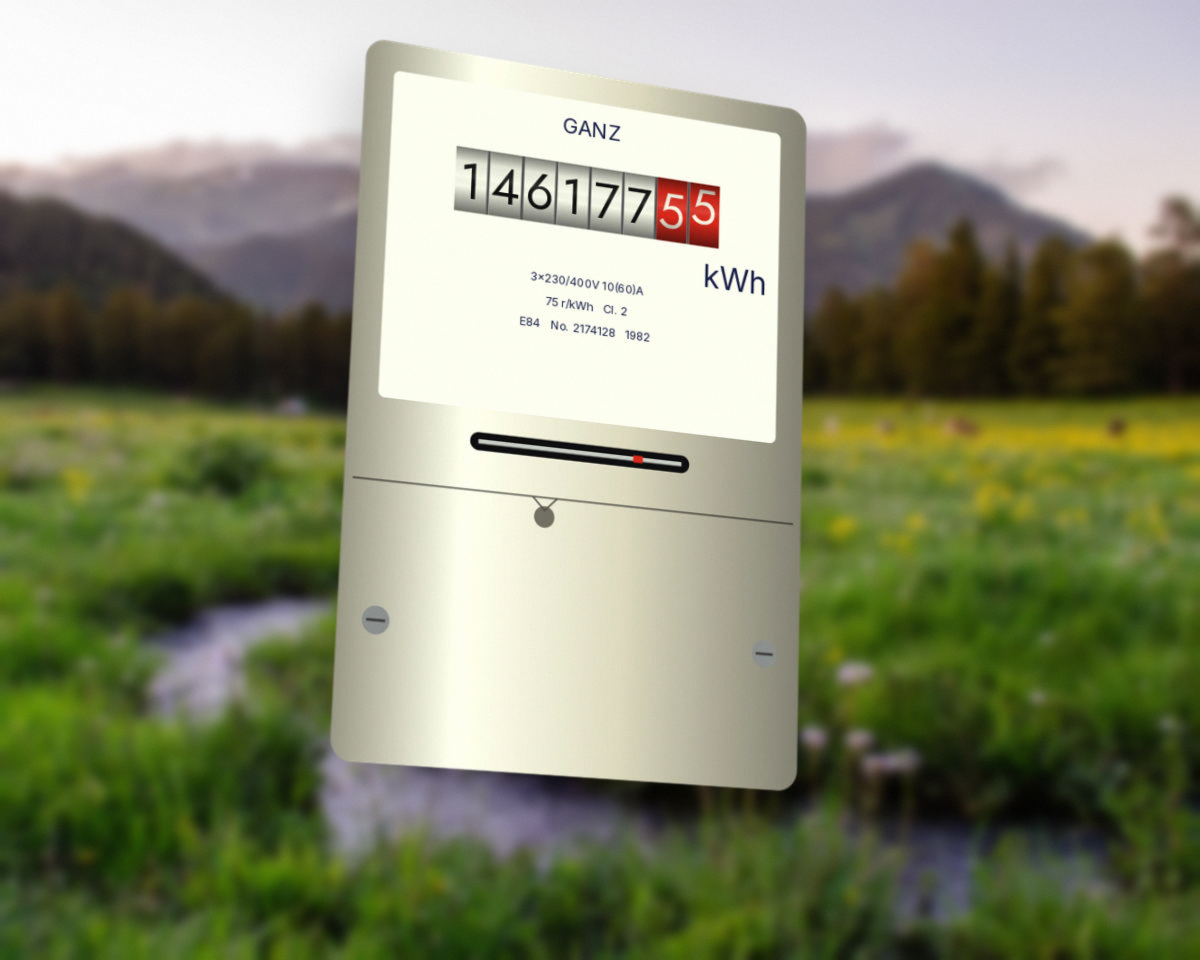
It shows **146177.55** kWh
